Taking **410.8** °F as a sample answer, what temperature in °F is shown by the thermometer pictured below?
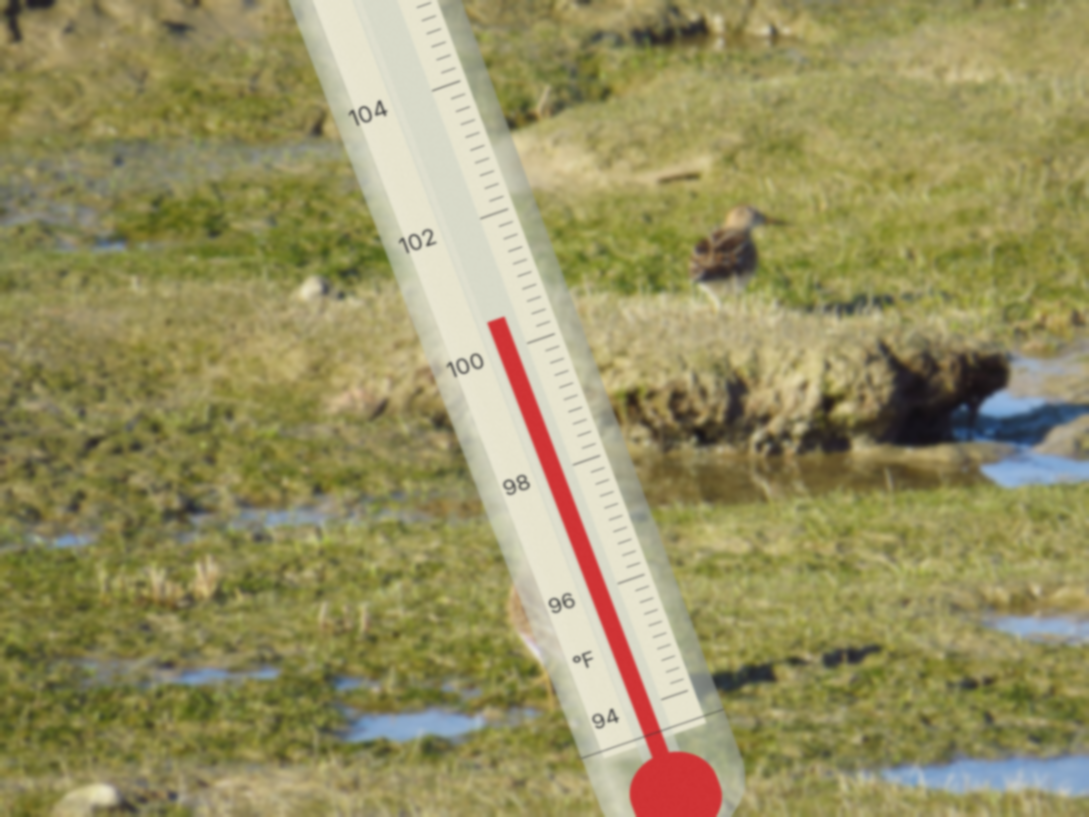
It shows **100.5** °F
